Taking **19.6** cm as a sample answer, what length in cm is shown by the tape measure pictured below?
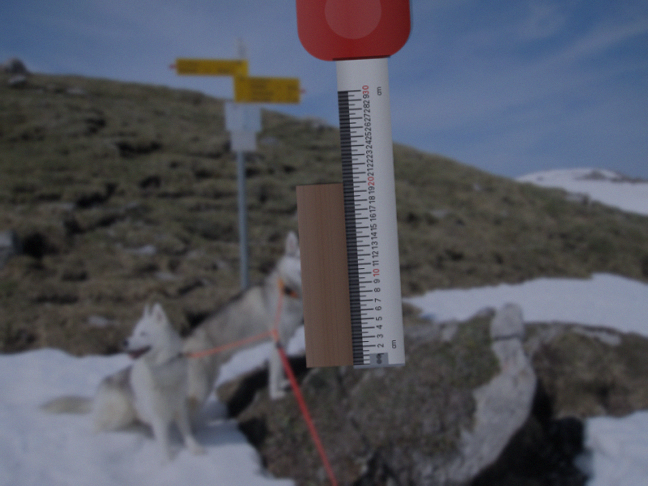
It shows **20** cm
